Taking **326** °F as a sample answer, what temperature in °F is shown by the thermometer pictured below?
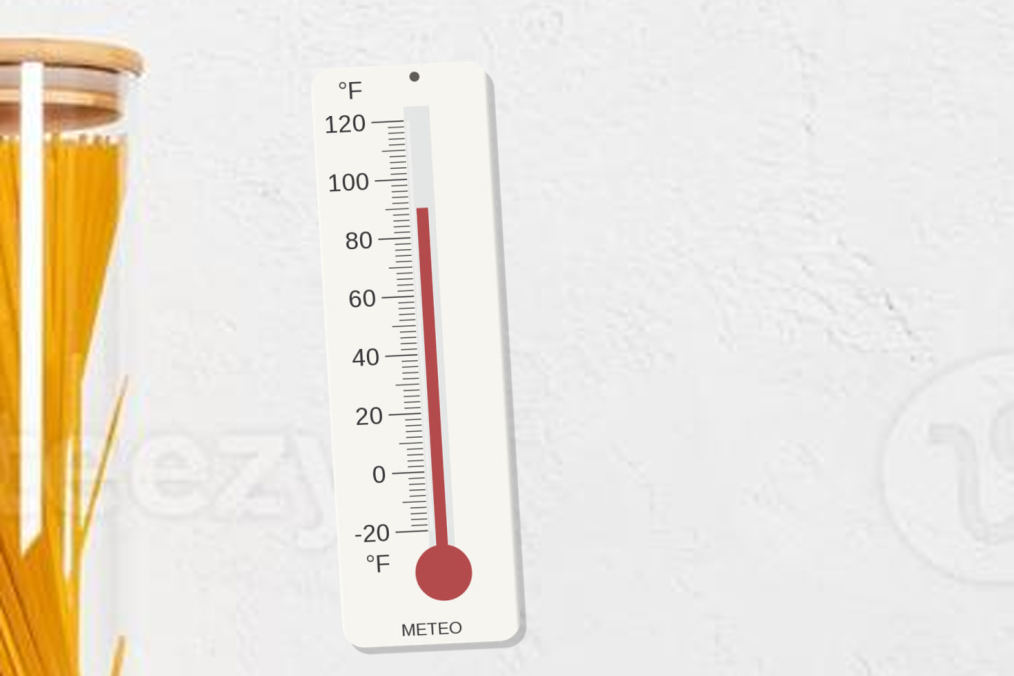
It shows **90** °F
